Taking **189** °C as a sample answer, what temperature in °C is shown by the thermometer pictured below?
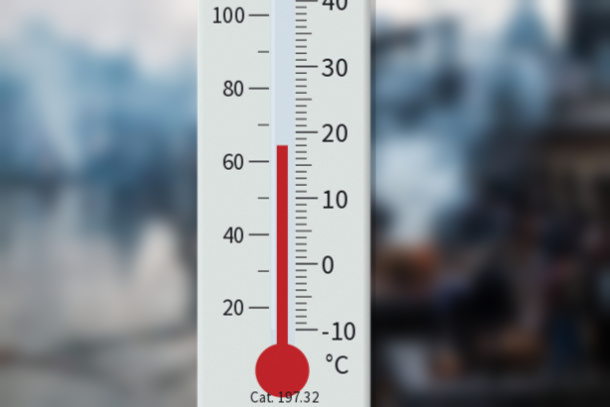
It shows **18** °C
